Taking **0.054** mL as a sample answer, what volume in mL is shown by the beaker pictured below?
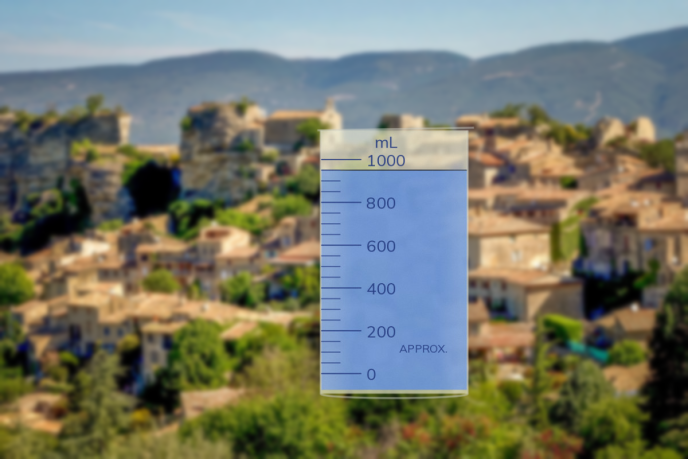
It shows **950** mL
